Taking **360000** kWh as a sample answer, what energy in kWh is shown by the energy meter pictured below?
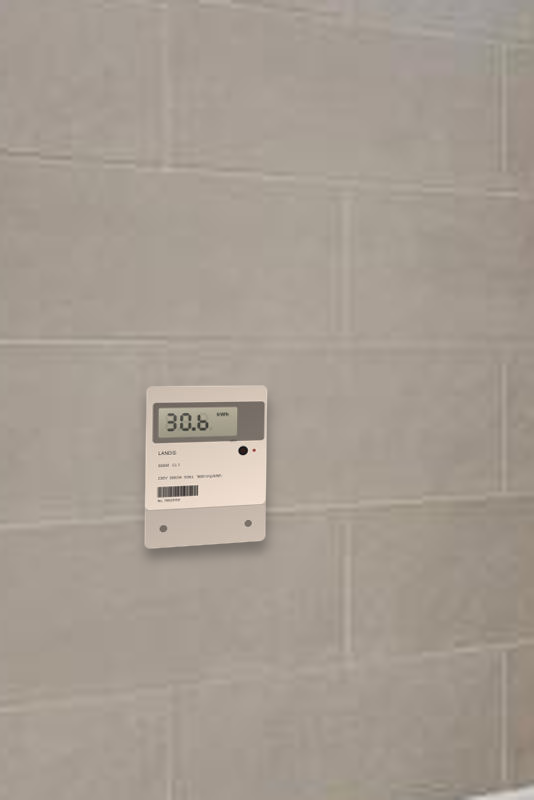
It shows **30.6** kWh
